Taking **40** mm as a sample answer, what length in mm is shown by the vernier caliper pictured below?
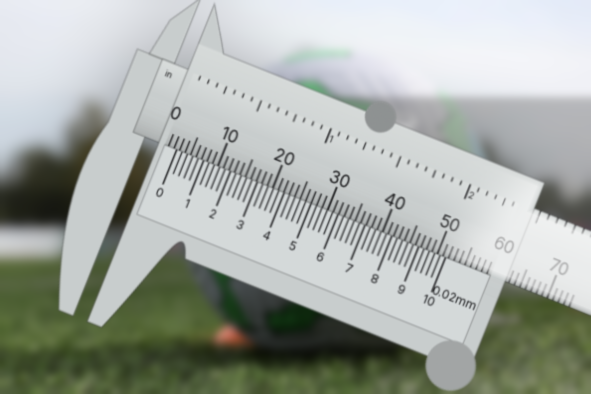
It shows **2.5** mm
